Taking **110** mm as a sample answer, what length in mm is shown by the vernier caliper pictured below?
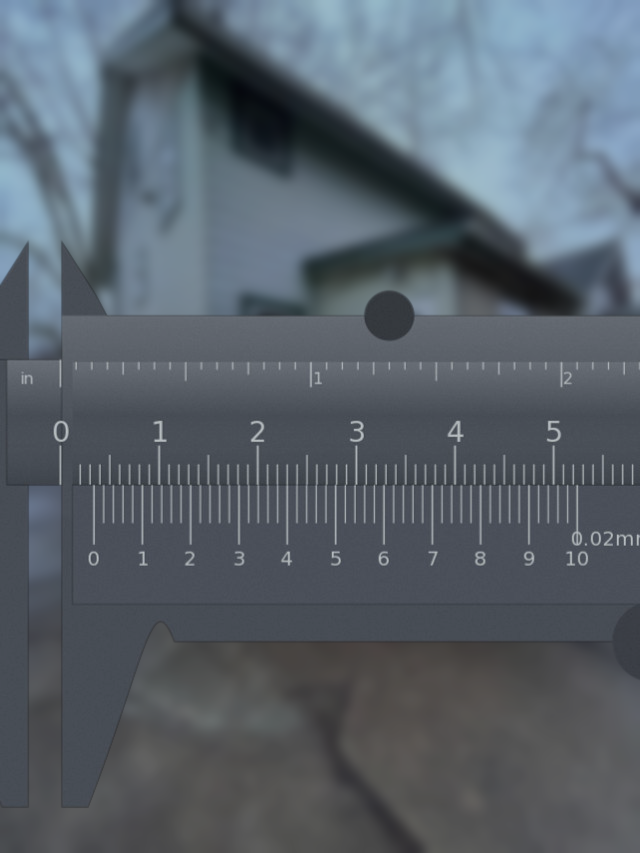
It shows **3.4** mm
